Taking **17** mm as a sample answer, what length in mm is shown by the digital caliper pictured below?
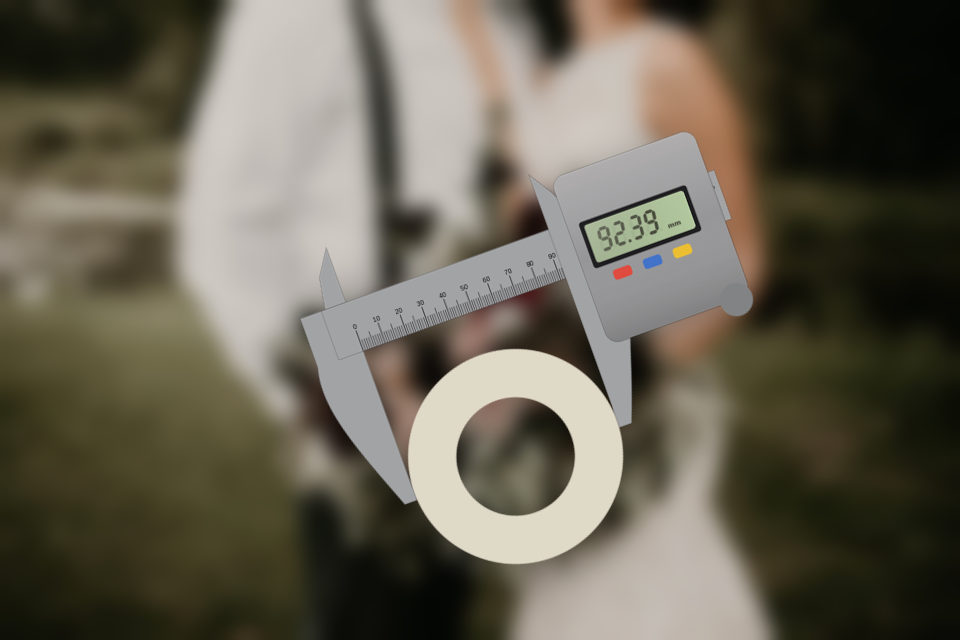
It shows **92.39** mm
